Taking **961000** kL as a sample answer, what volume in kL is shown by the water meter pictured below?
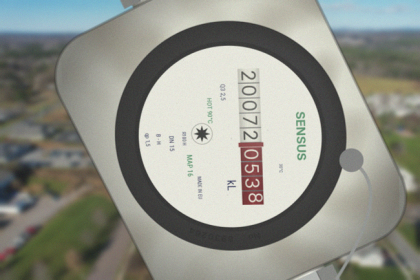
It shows **20072.0538** kL
